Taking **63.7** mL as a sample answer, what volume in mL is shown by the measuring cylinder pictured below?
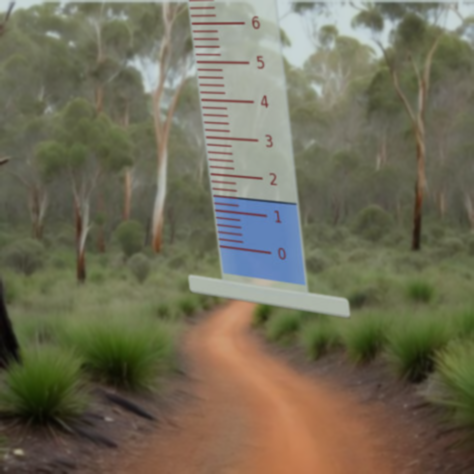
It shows **1.4** mL
